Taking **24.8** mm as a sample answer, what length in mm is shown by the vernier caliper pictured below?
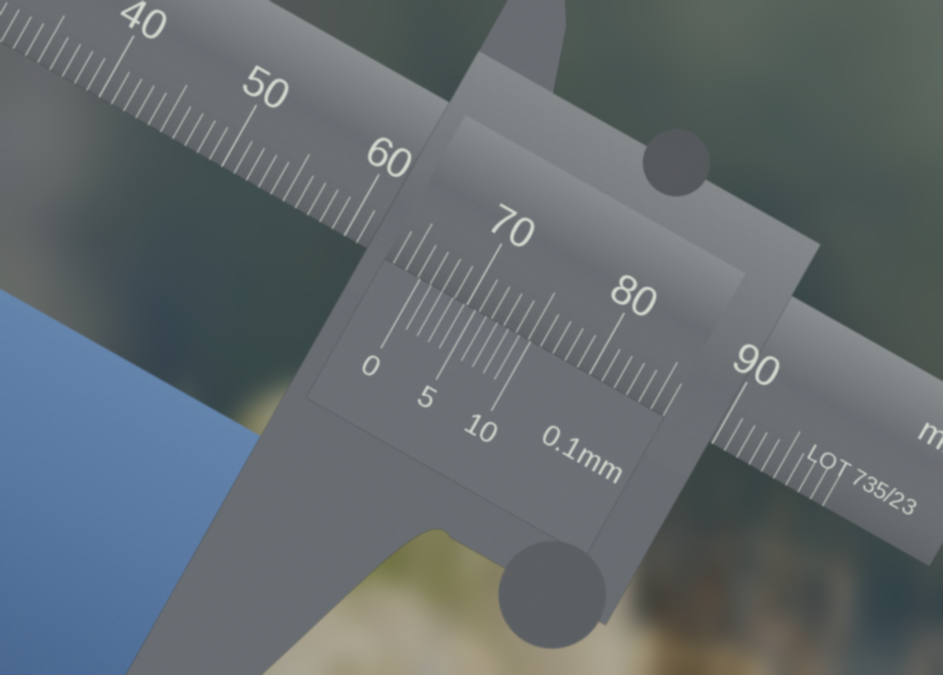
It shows **66.2** mm
